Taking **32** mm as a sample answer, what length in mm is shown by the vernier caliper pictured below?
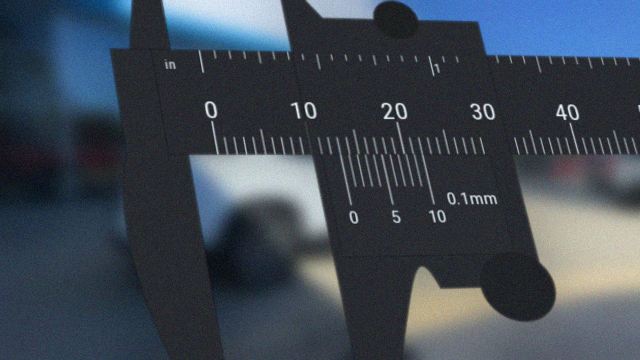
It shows **13.0** mm
